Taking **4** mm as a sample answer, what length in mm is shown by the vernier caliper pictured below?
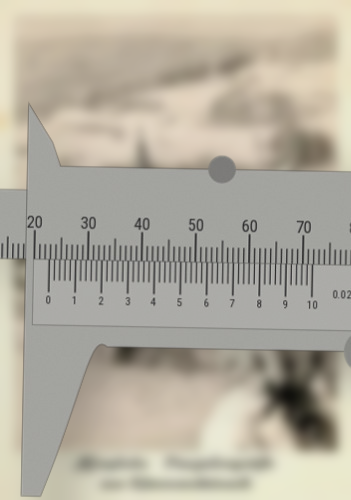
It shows **22.8** mm
